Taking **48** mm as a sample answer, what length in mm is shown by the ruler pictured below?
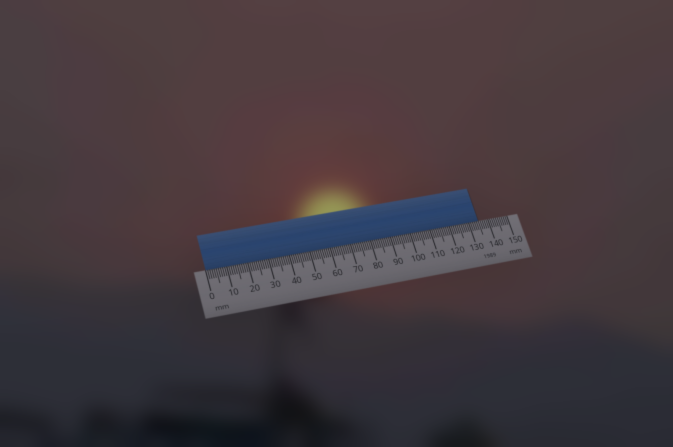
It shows **135** mm
